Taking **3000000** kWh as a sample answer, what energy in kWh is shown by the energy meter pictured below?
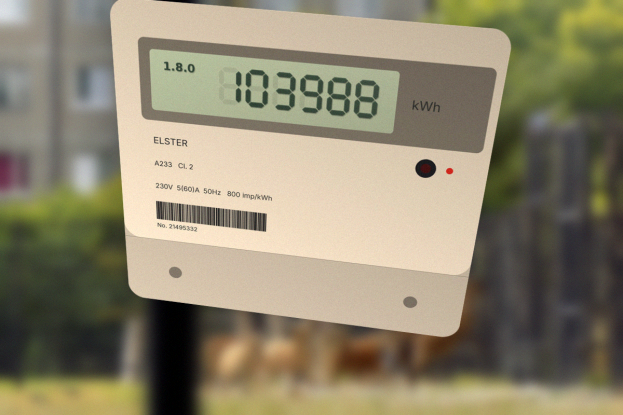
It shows **103988** kWh
